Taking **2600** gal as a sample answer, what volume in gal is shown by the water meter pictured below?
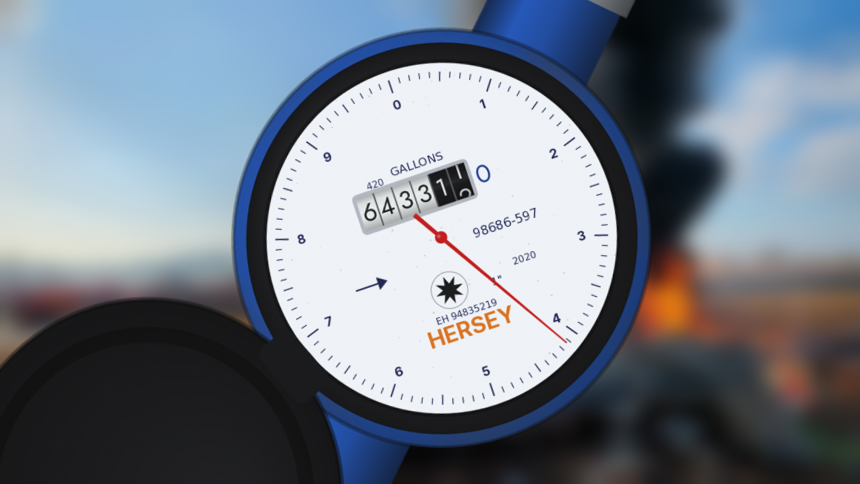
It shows **6433114.1** gal
